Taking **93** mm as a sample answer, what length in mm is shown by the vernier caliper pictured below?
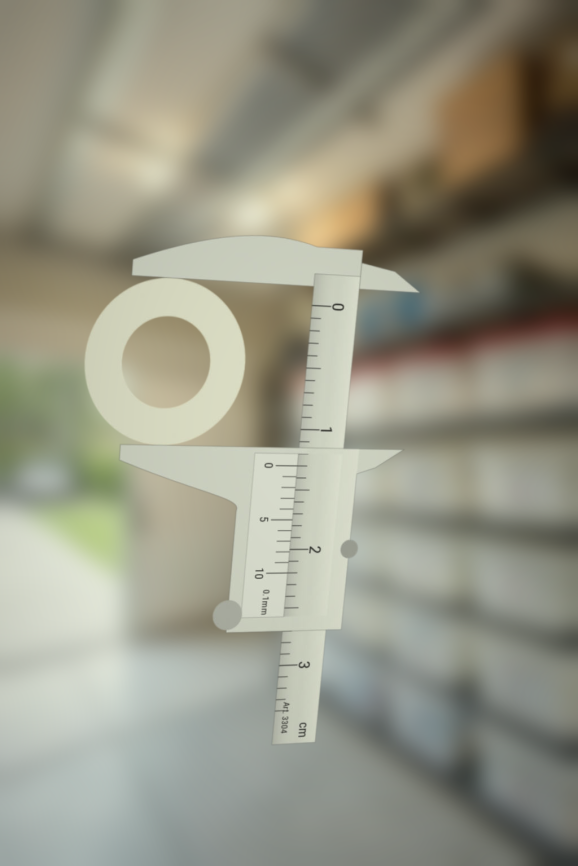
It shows **13.0** mm
